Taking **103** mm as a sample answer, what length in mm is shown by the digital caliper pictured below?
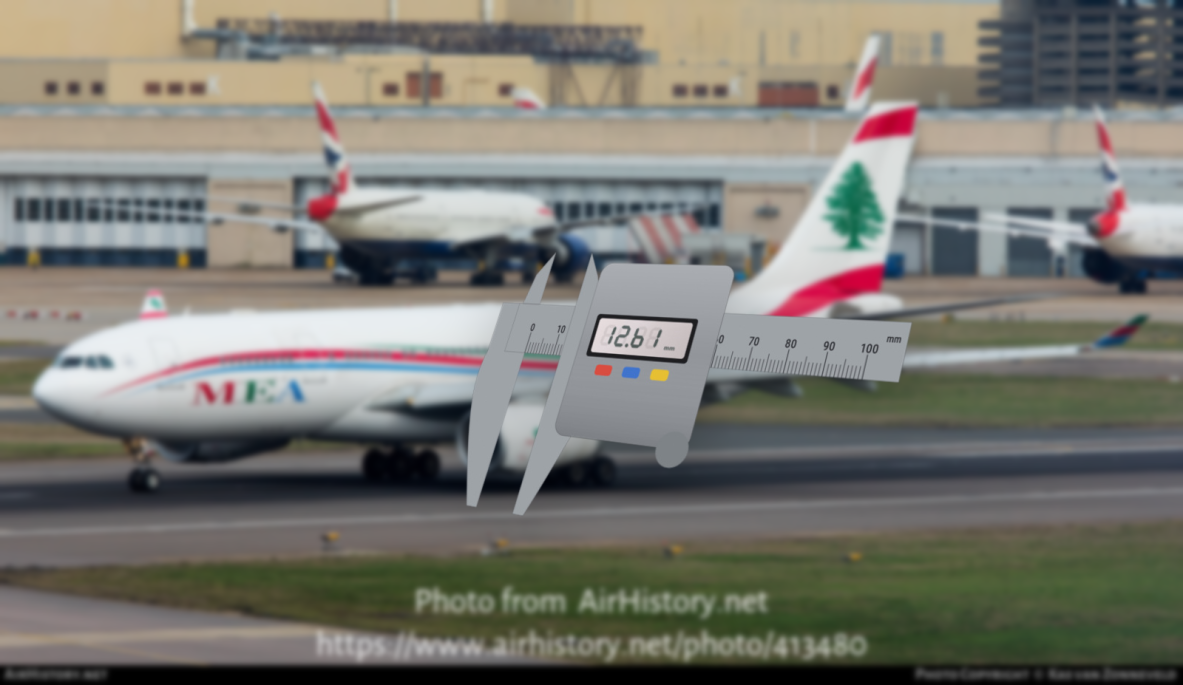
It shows **12.61** mm
